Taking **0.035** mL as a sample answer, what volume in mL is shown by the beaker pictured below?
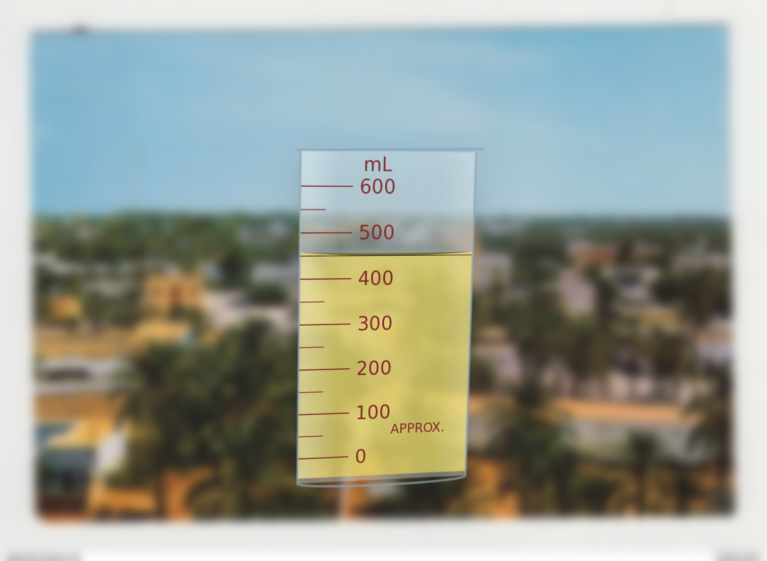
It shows **450** mL
